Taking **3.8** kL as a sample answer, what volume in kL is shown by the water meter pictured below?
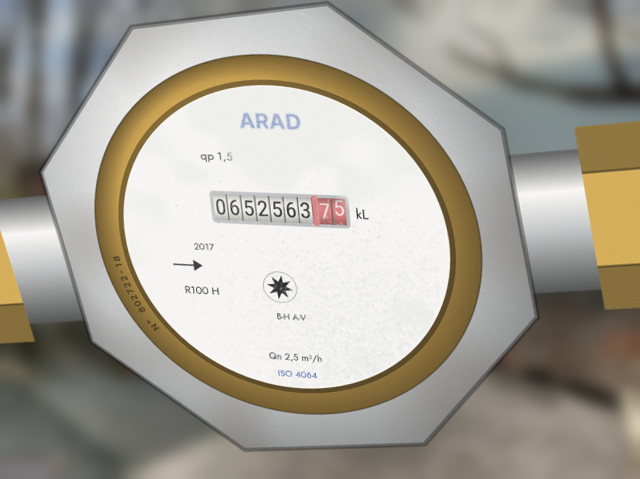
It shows **652563.75** kL
